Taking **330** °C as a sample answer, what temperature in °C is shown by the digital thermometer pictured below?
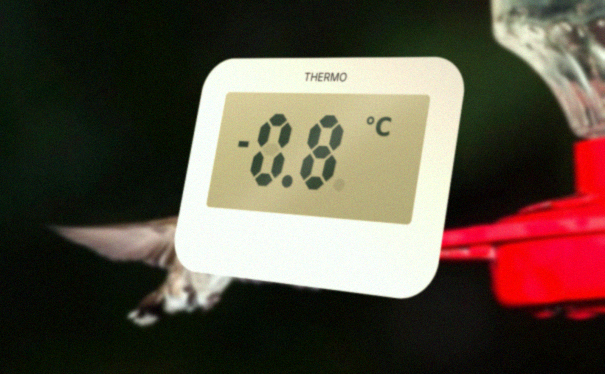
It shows **-0.8** °C
